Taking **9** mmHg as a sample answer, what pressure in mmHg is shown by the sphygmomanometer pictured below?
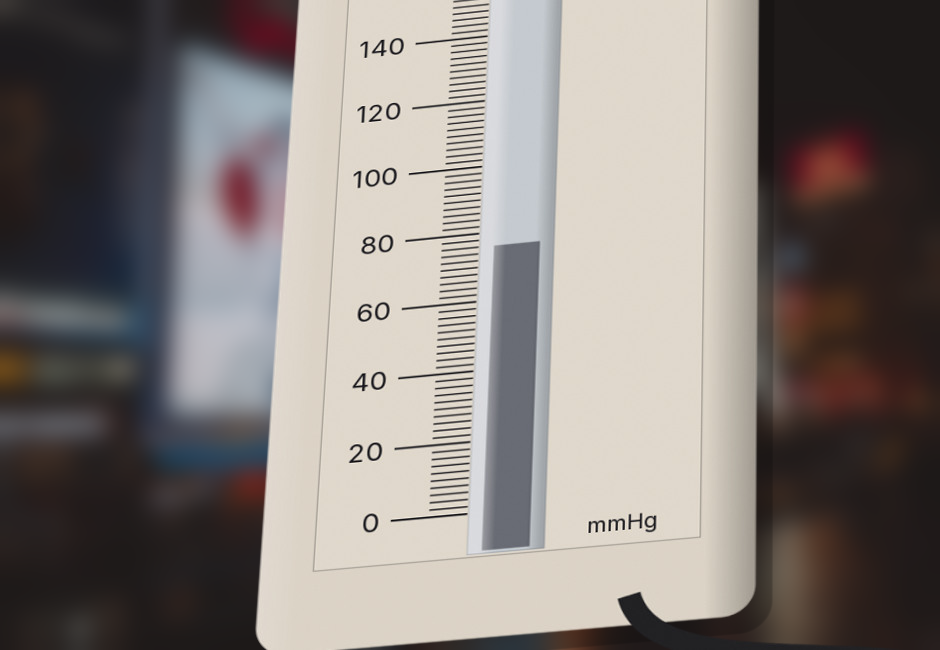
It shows **76** mmHg
